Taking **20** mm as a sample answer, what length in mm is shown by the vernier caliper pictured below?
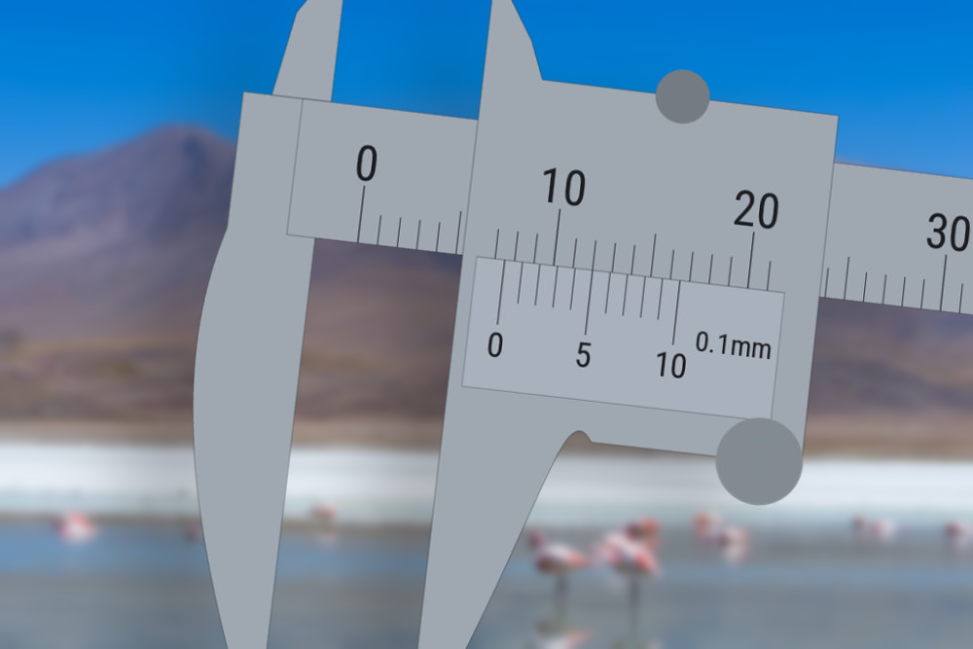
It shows **7.5** mm
